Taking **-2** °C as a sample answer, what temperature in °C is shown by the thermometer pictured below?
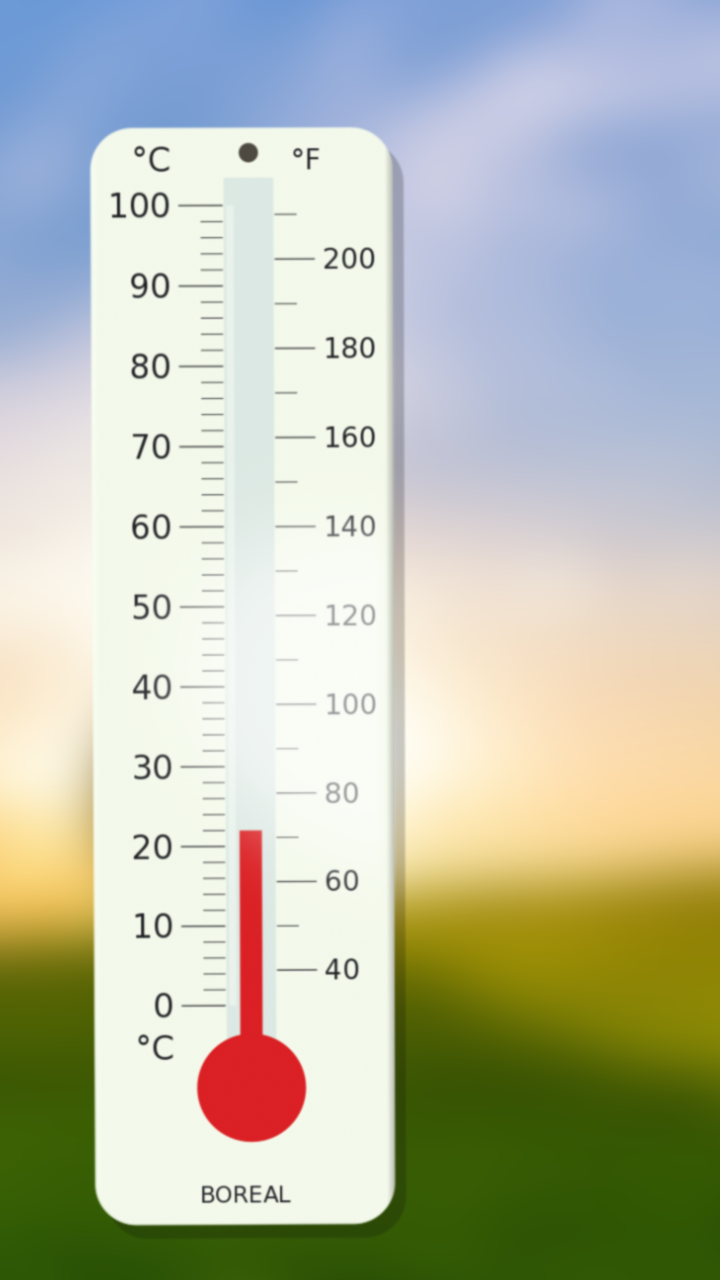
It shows **22** °C
